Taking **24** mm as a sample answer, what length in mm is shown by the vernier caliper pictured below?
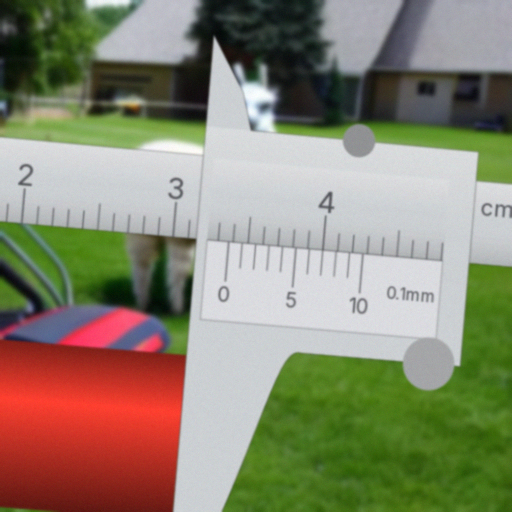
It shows **33.7** mm
